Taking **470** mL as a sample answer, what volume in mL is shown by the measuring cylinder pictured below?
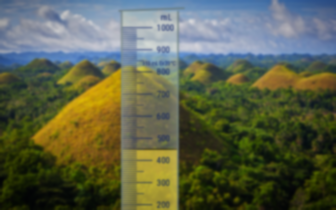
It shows **450** mL
